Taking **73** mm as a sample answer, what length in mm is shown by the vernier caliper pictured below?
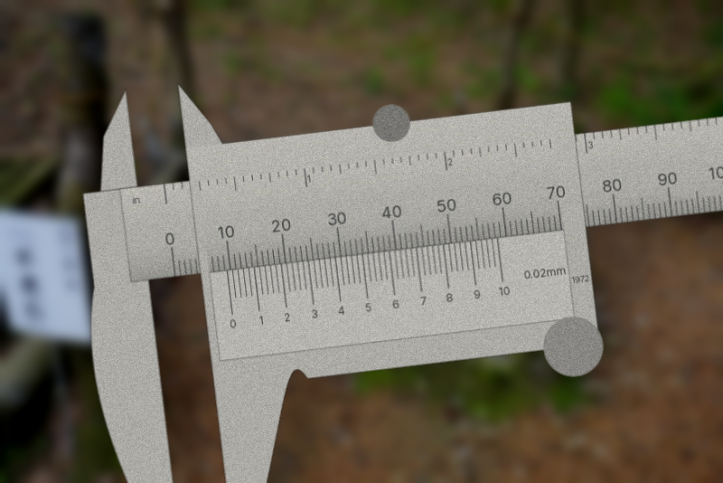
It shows **9.4** mm
